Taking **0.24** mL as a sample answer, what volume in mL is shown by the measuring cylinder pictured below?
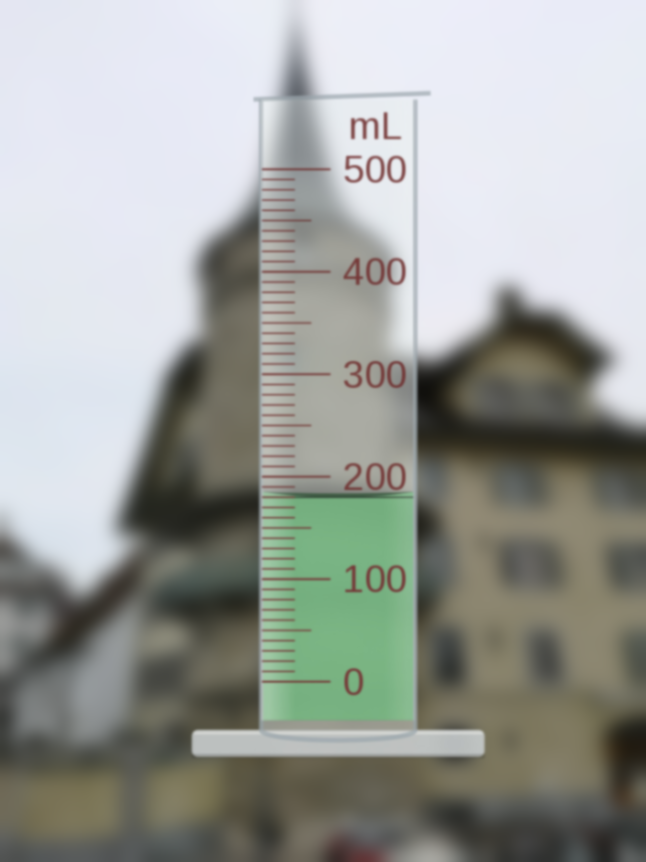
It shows **180** mL
